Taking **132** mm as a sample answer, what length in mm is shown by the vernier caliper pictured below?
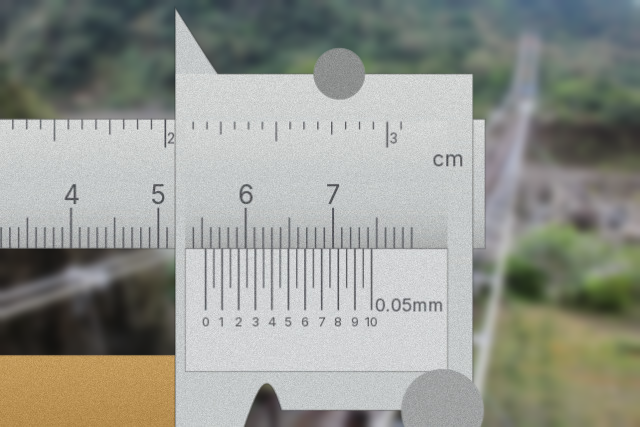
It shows **55.4** mm
